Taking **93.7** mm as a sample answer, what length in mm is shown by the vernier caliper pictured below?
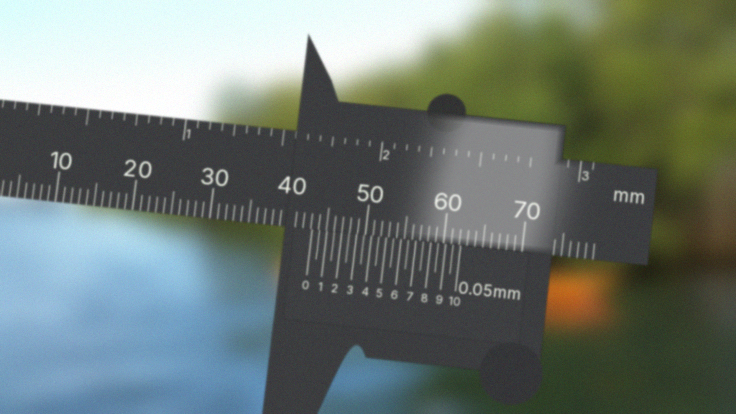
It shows **43.2** mm
